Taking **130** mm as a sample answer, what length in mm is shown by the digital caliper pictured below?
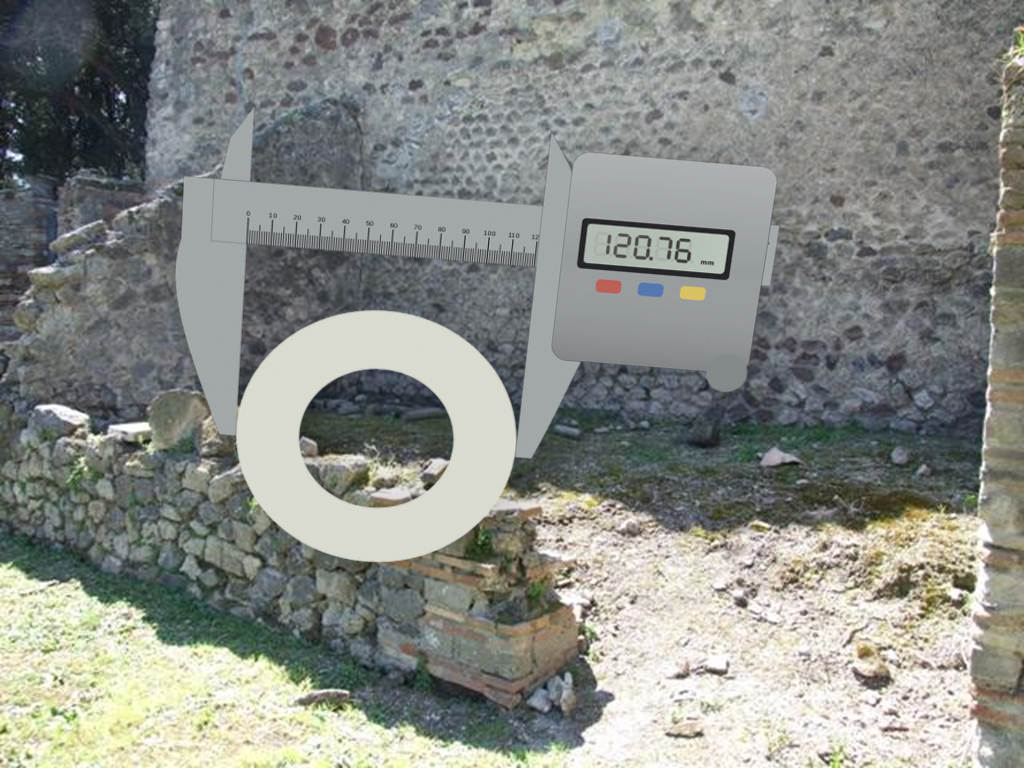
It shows **120.76** mm
